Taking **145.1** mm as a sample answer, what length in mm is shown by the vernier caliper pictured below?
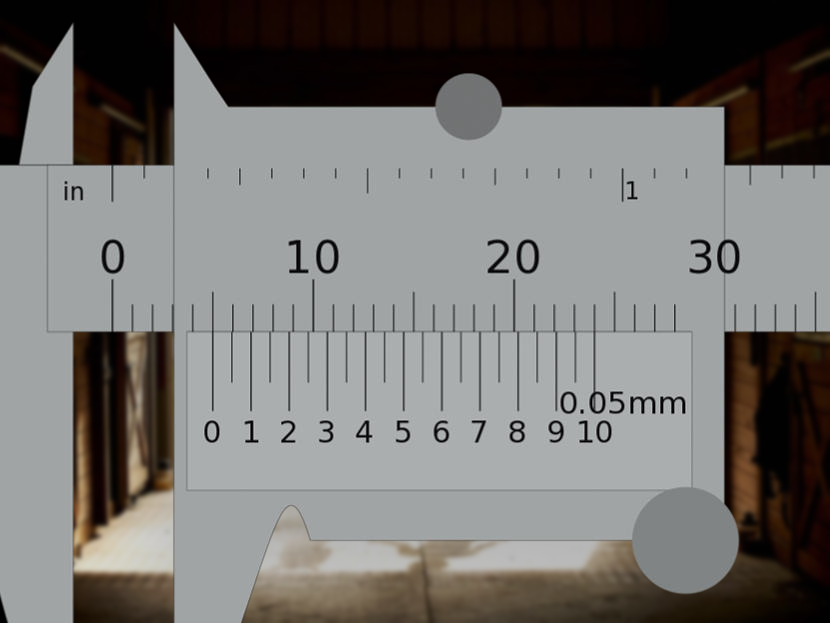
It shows **5.0** mm
